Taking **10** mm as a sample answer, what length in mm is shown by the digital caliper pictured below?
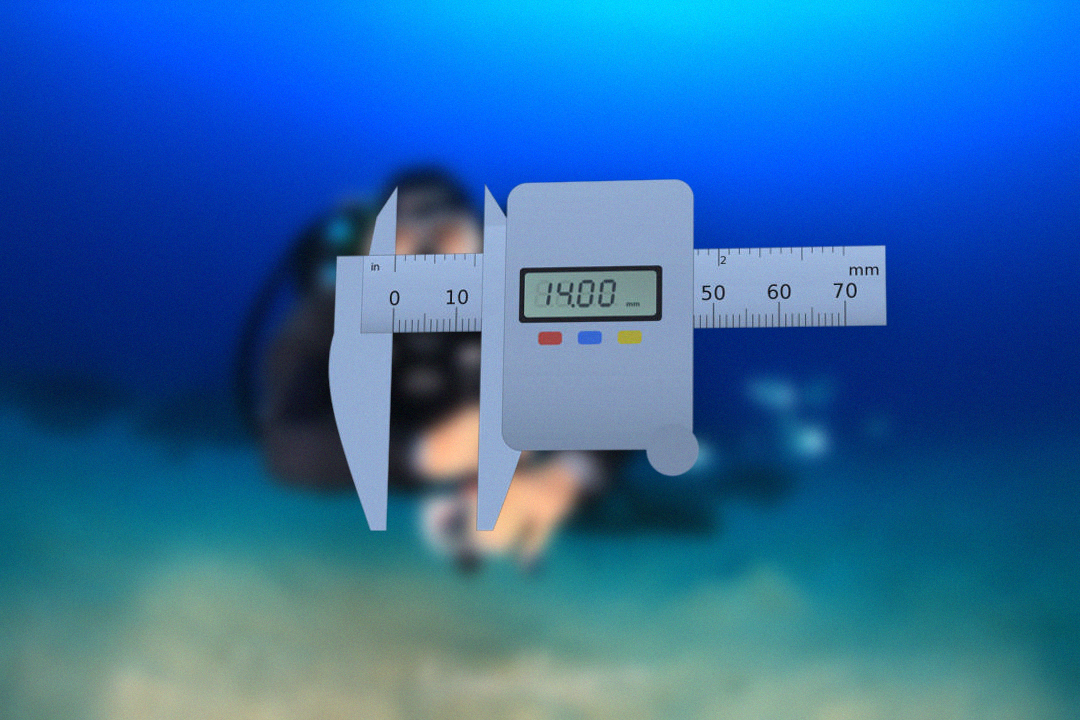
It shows **14.00** mm
